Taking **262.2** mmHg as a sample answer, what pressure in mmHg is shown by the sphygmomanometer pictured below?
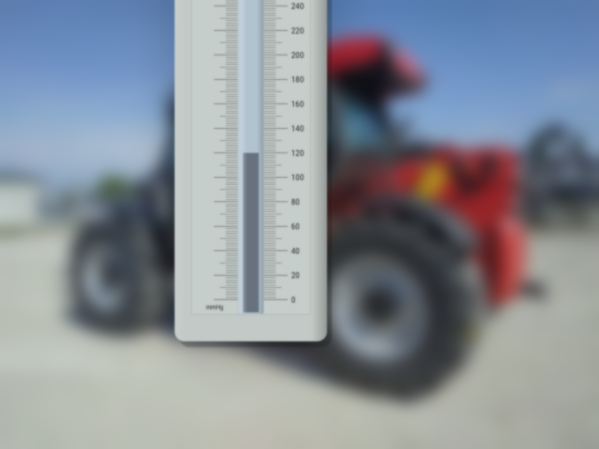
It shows **120** mmHg
